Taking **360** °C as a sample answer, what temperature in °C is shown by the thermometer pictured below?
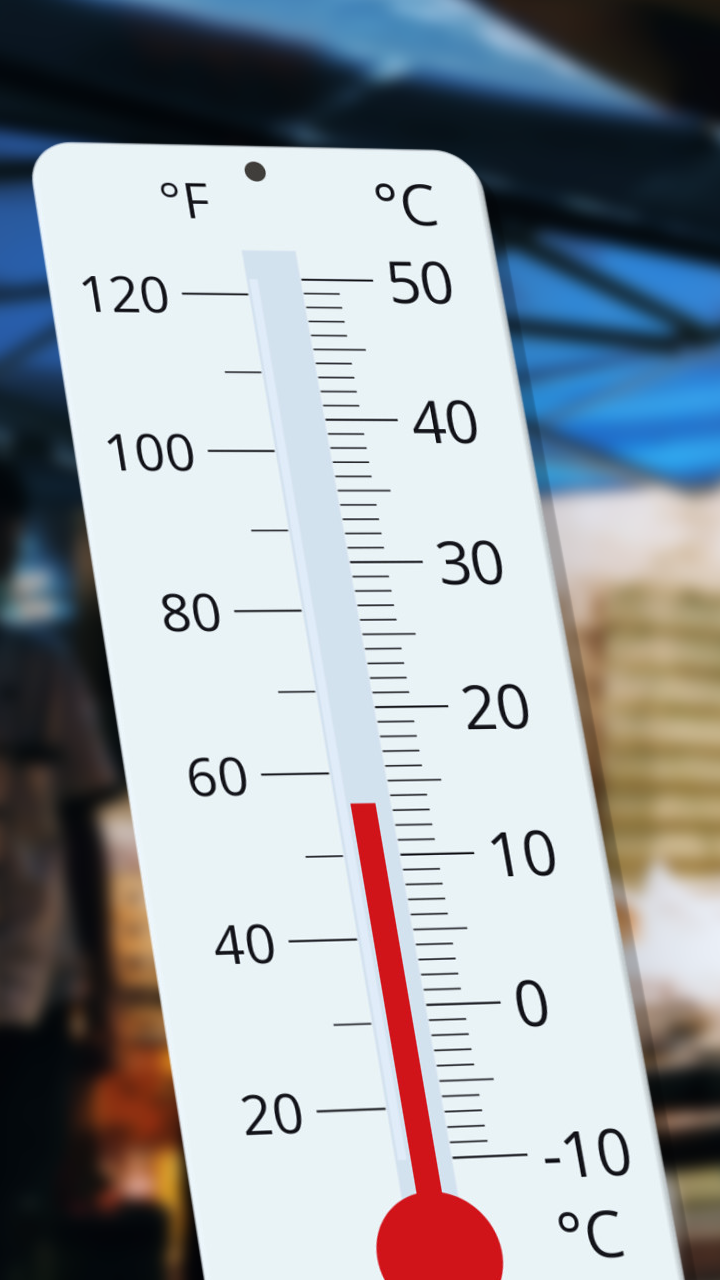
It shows **13.5** °C
